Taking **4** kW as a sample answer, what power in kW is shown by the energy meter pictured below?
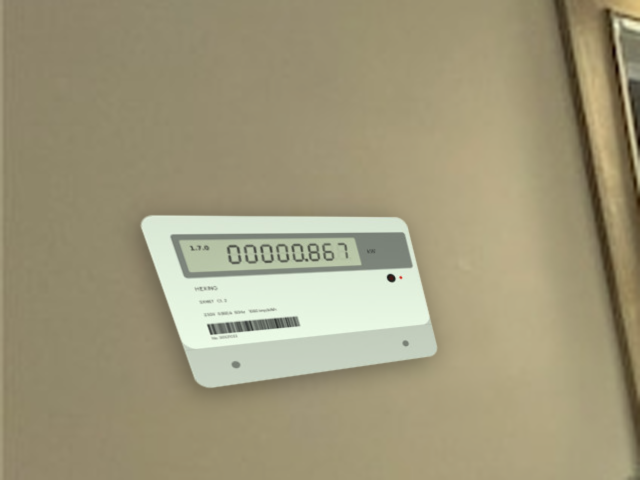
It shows **0.867** kW
